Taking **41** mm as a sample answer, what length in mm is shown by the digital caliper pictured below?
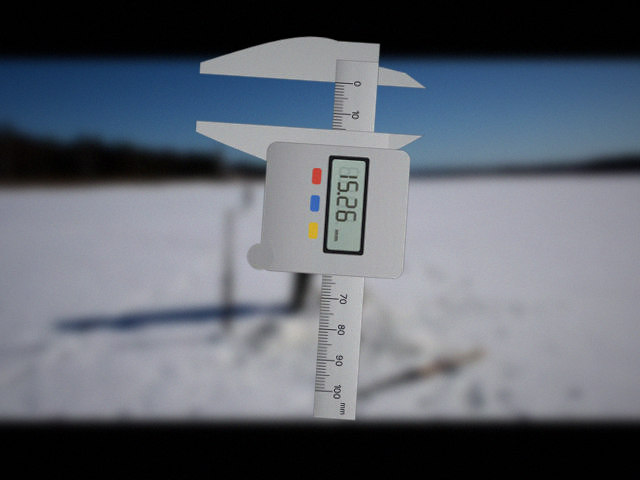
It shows **15.26** mm
